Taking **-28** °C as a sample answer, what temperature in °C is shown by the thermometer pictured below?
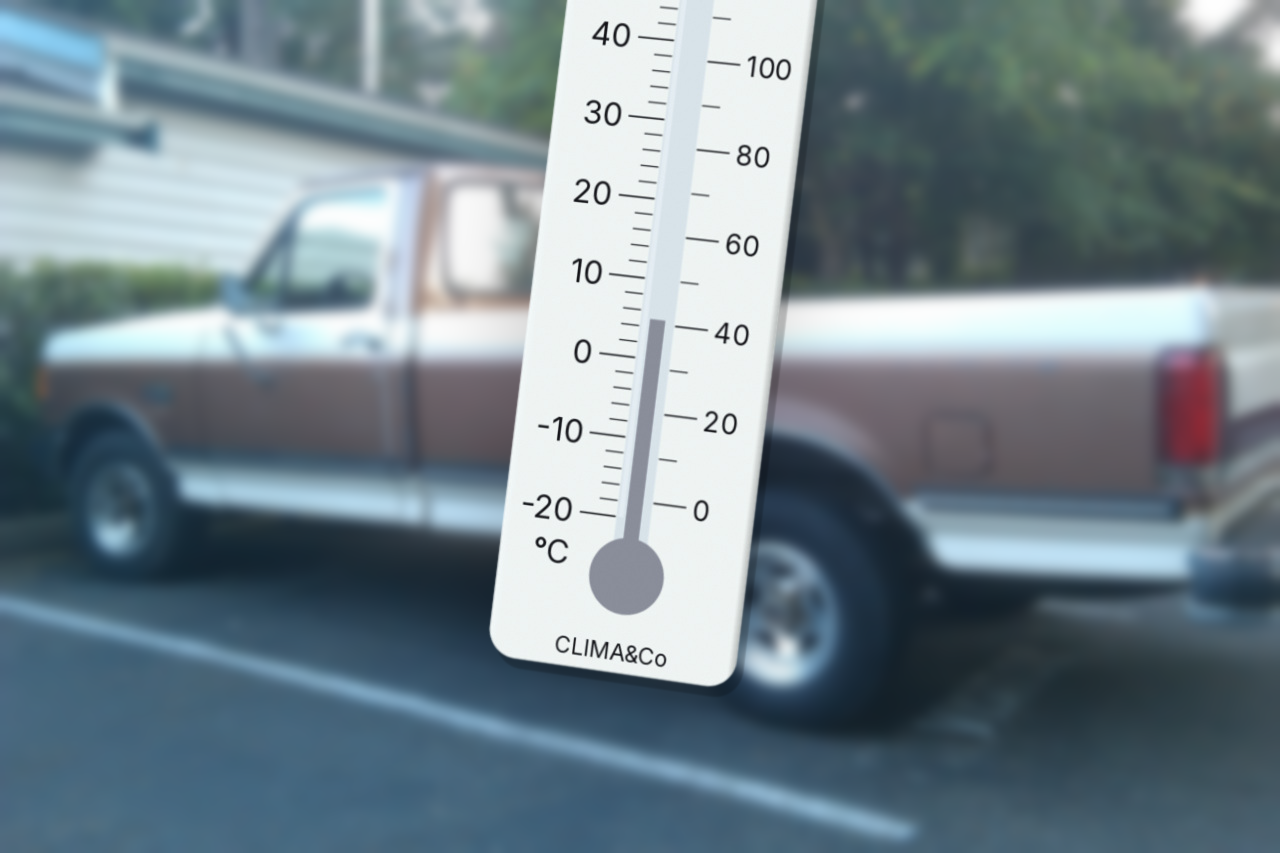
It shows **5** °C
